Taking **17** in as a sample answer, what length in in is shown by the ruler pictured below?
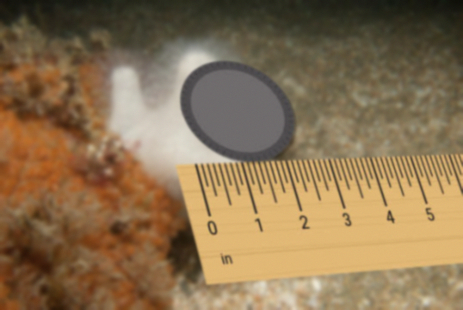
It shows **2.5** in
